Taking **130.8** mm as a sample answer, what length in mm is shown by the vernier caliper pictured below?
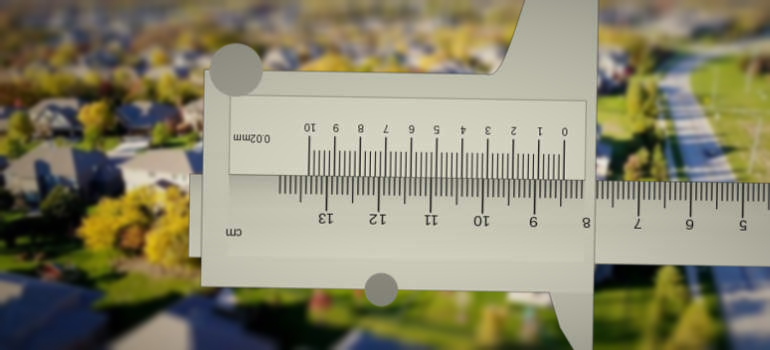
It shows **84.5** mm
